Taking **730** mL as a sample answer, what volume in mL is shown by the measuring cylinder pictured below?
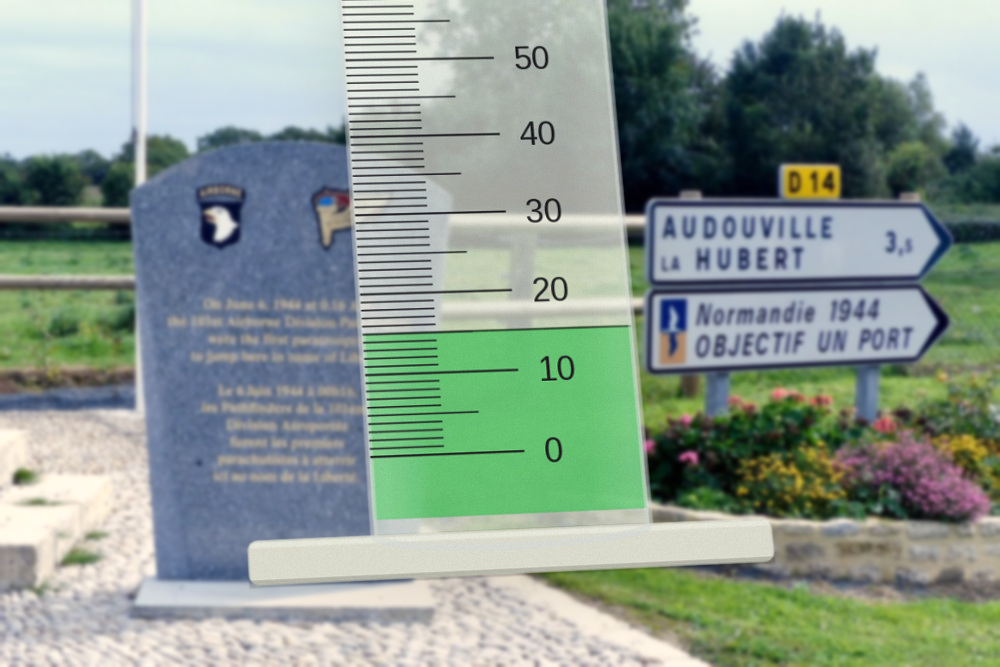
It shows **15** mL
